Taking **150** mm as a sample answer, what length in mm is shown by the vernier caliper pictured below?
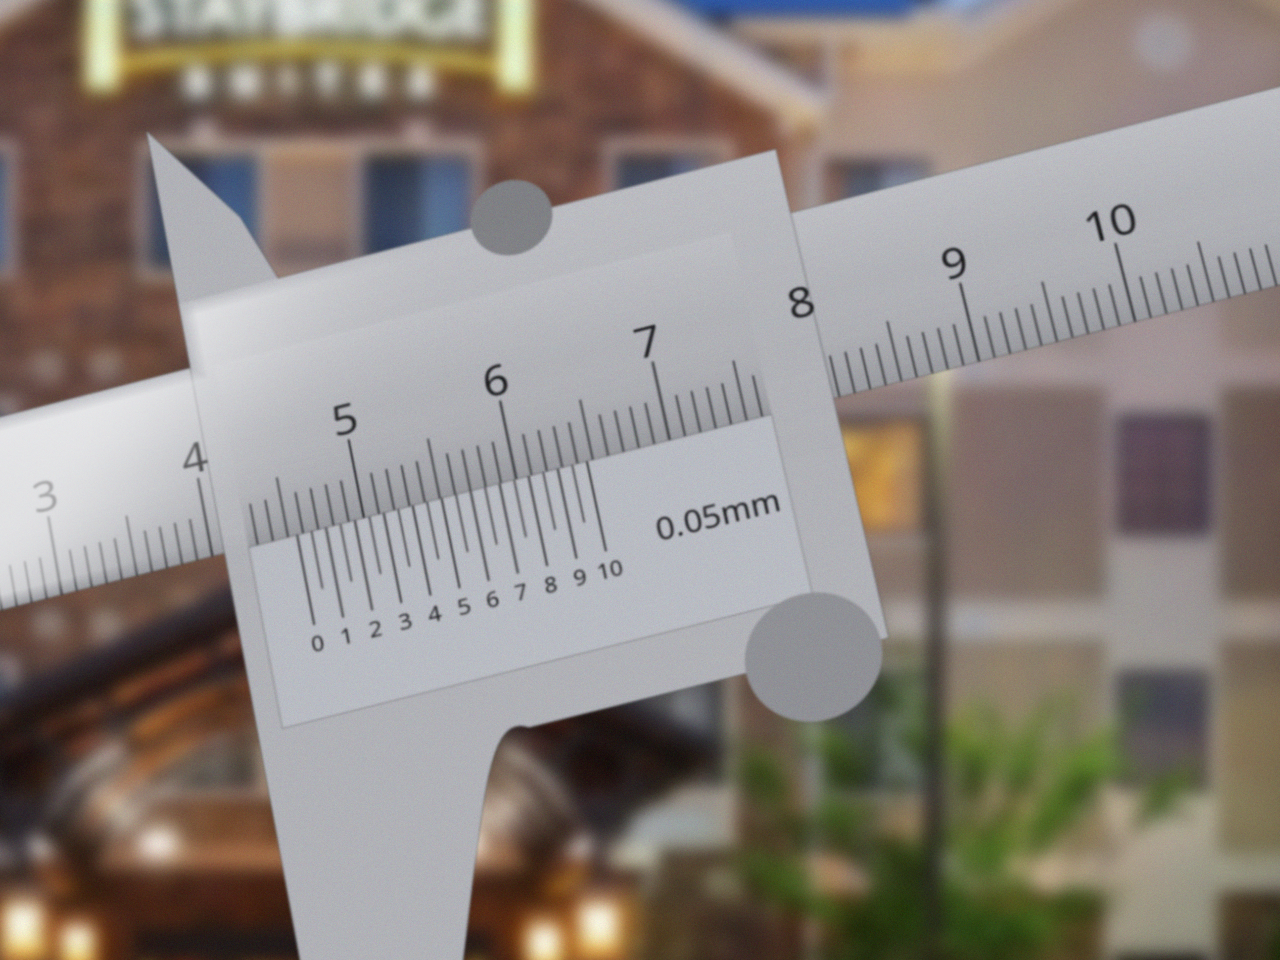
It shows **45.6** mm
